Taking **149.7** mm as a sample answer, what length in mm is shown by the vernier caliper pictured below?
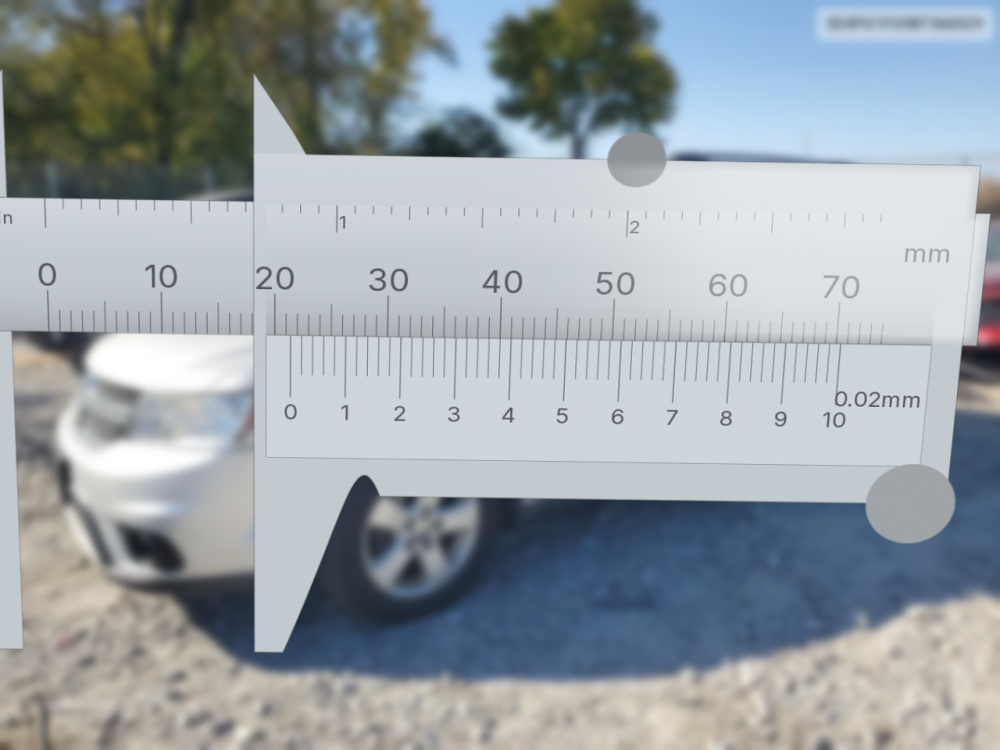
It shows **21.4** mm
